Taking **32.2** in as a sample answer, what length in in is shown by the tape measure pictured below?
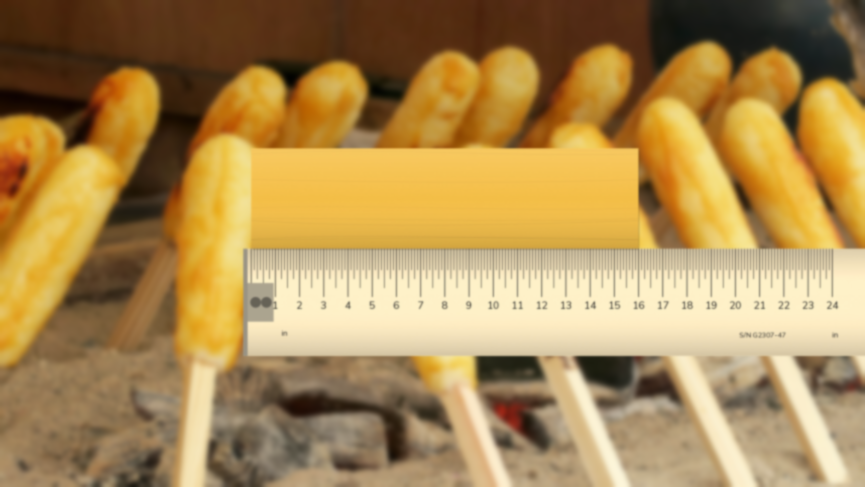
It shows **16** in
